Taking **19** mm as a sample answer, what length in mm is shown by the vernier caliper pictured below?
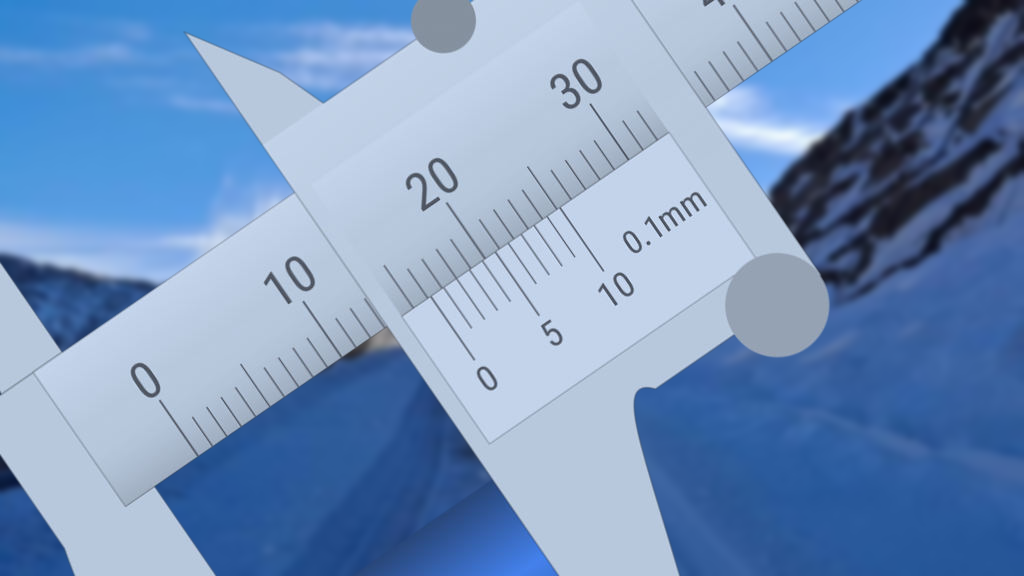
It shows **16.2** mm
